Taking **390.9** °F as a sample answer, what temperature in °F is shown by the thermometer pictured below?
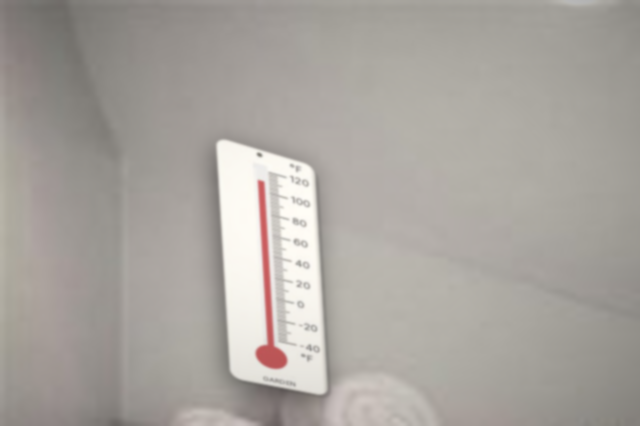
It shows **110** °F
